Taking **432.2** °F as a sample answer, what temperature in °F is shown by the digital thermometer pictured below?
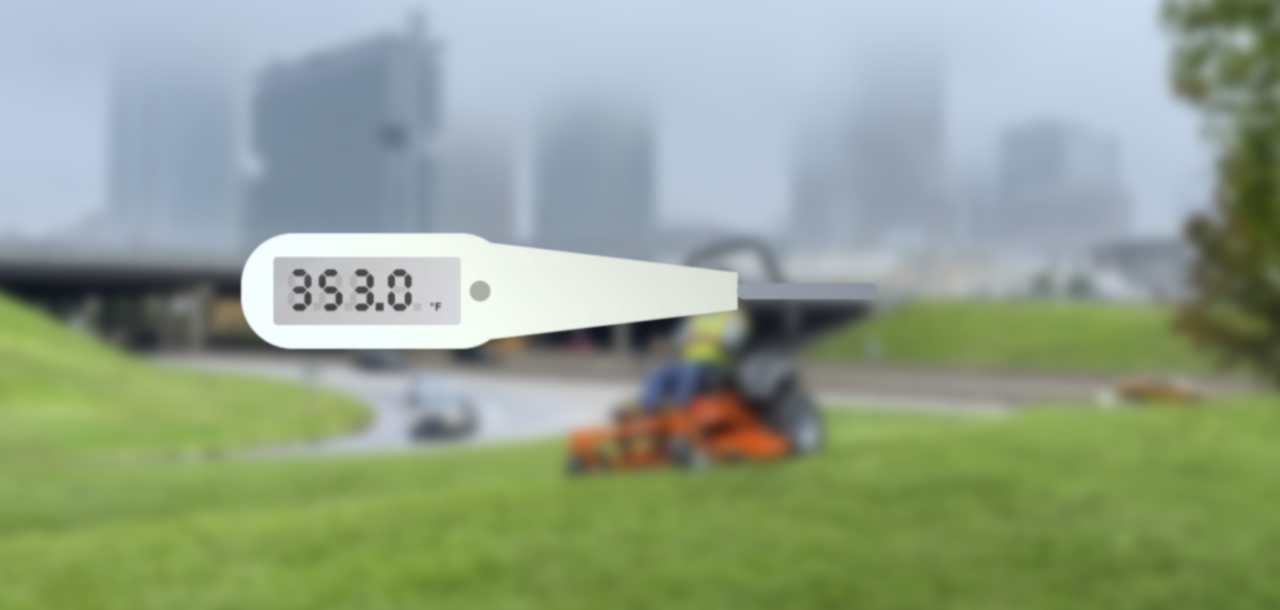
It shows **353.0** °F
